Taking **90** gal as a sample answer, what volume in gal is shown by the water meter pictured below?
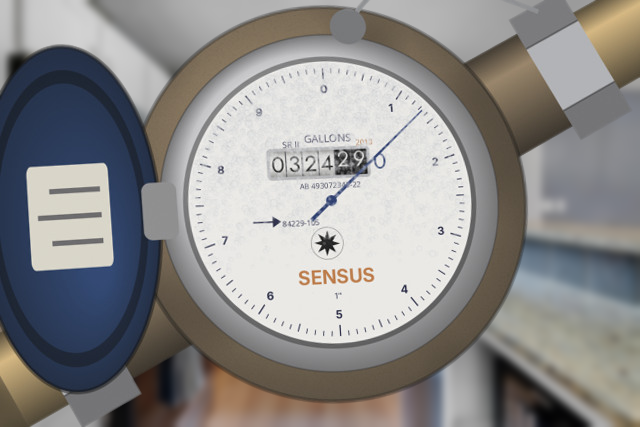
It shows **324291.3** gal
